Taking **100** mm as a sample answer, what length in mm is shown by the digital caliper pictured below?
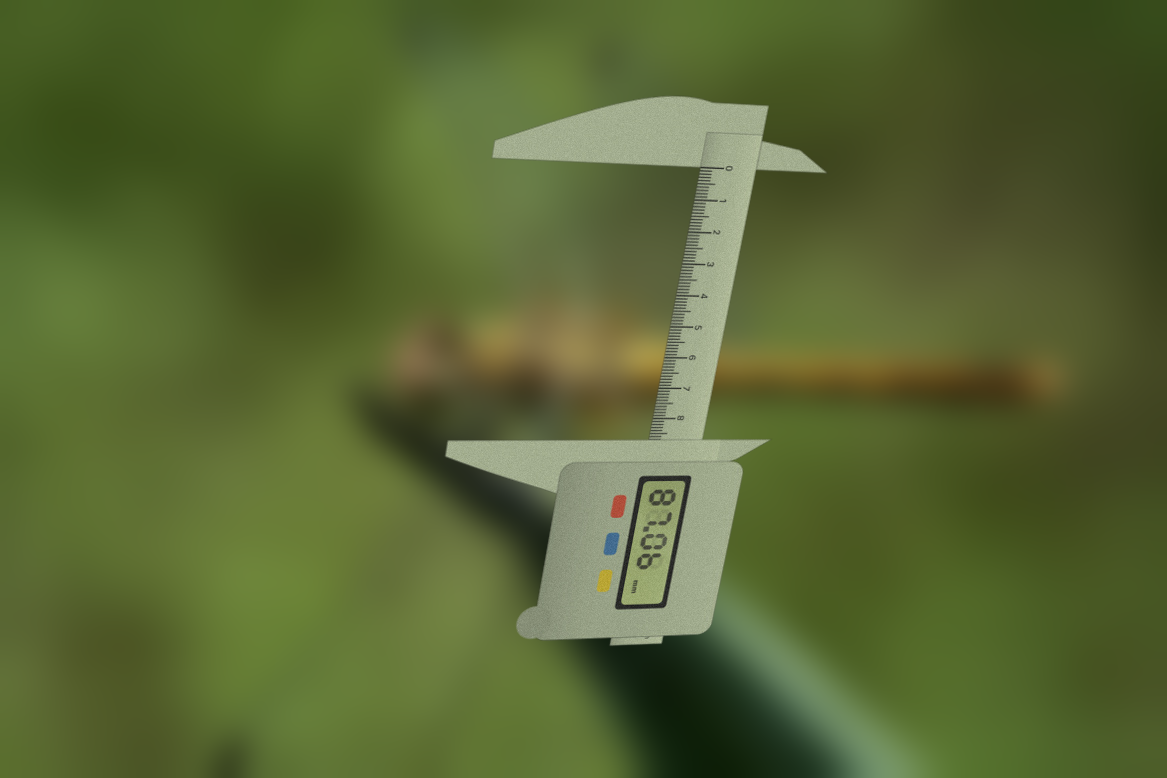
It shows **87.06** mm
